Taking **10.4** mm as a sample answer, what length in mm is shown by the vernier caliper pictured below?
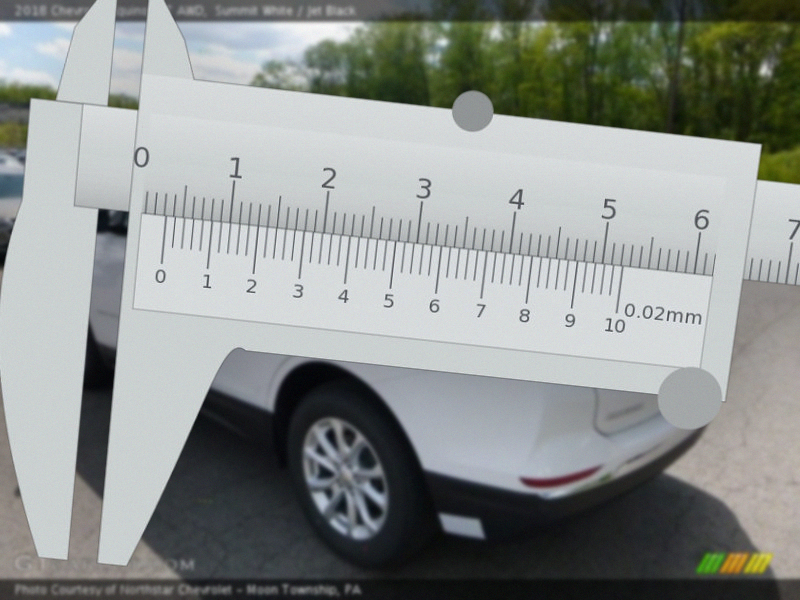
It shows **3.2** mm
